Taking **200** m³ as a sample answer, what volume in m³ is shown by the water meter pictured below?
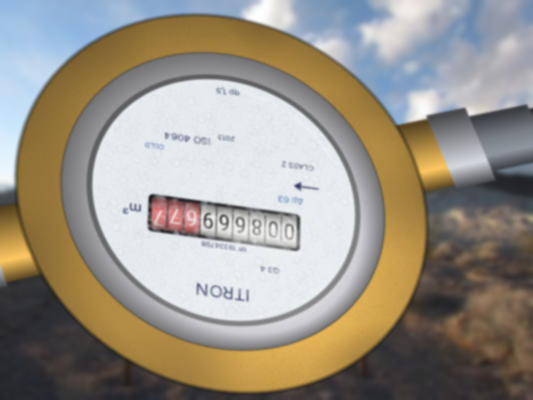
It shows **8669.677** m³
